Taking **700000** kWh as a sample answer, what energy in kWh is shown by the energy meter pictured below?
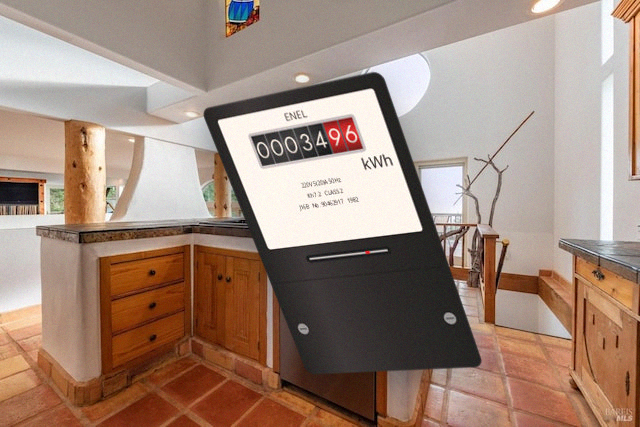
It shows **34.96** kWh
